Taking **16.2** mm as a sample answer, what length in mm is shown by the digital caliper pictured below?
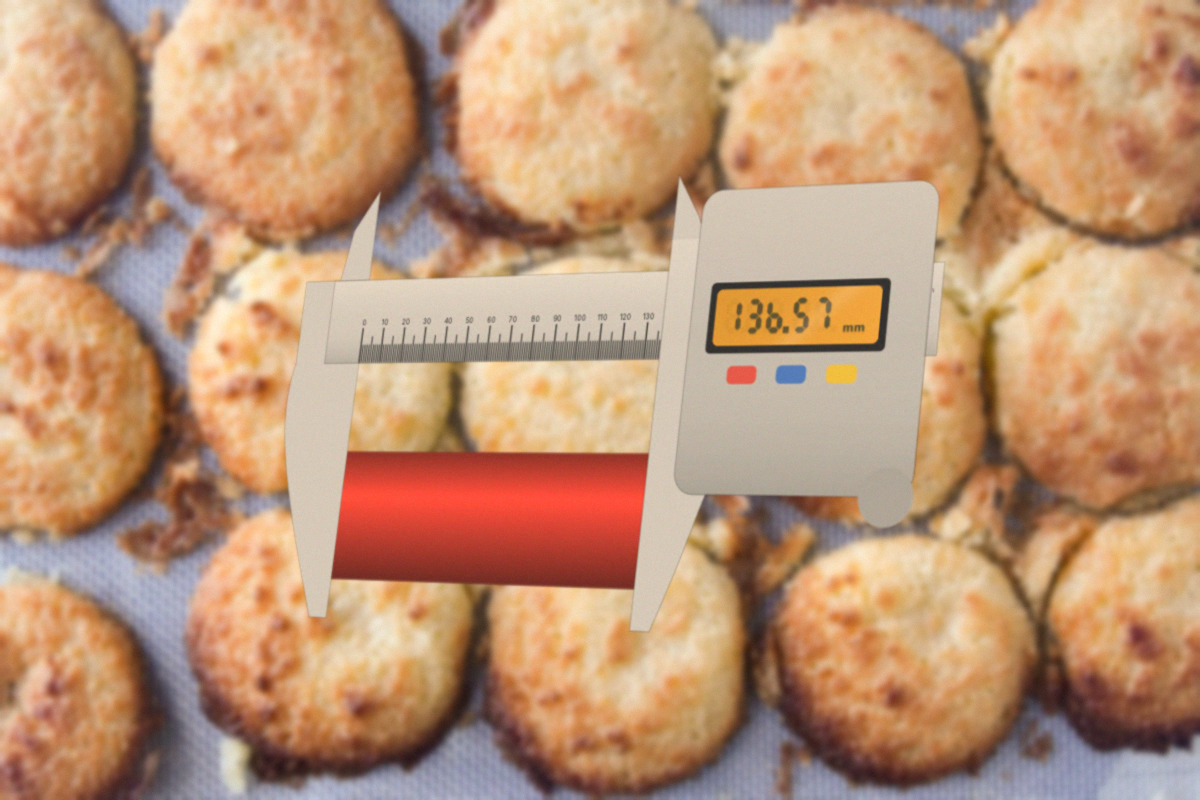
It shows **136.57** mm
